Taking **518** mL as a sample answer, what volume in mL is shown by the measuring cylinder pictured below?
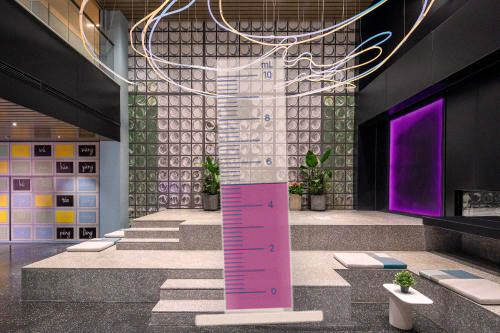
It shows **5** mL
